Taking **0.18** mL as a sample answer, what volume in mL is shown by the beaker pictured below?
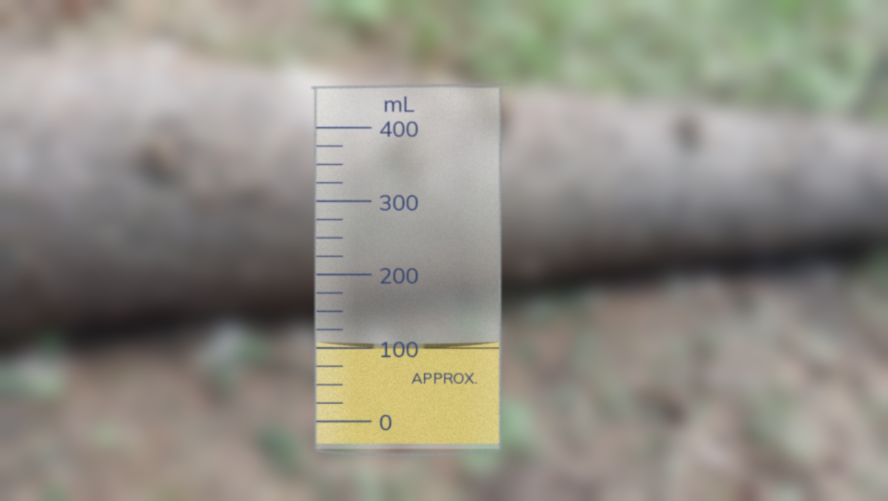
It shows **100** mL
